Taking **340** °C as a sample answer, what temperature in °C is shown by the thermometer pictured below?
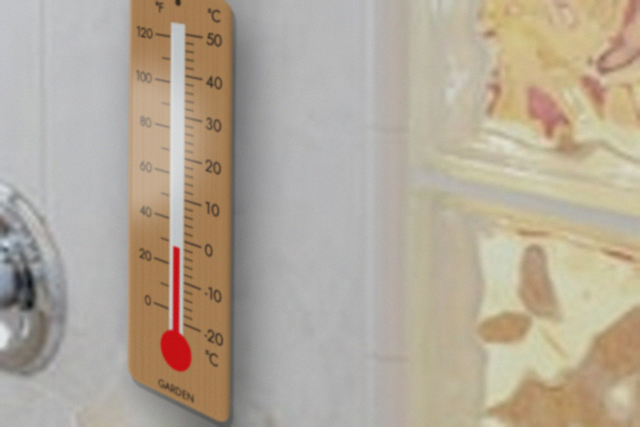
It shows **-2** °C
